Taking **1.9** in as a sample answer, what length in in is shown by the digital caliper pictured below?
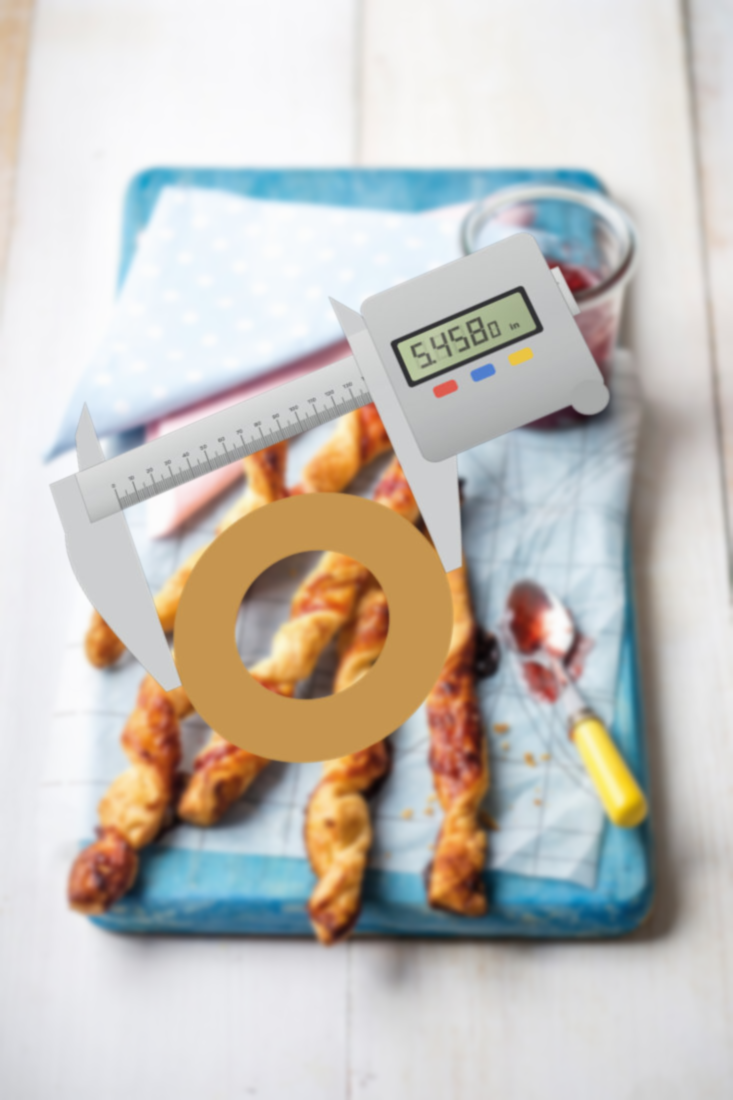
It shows **5.4580** in
